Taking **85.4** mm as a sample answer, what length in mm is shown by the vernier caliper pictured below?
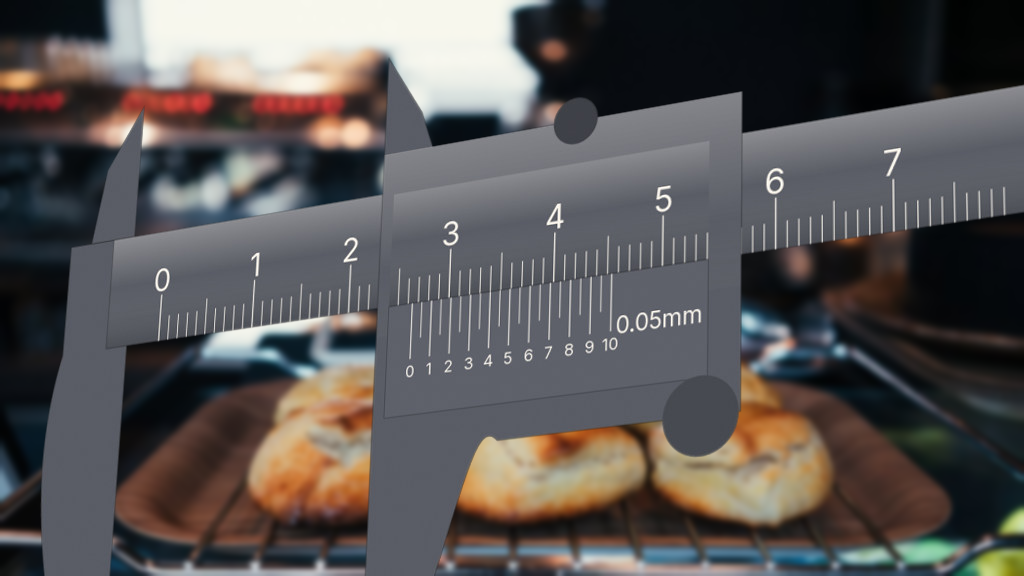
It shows **26.4** mm
